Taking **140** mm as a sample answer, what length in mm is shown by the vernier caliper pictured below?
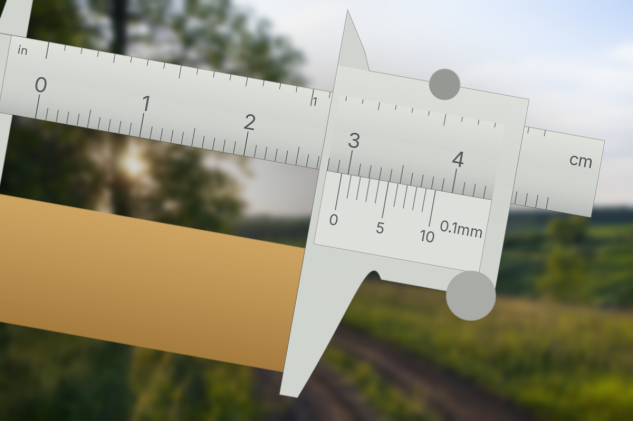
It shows **29.4** mm
